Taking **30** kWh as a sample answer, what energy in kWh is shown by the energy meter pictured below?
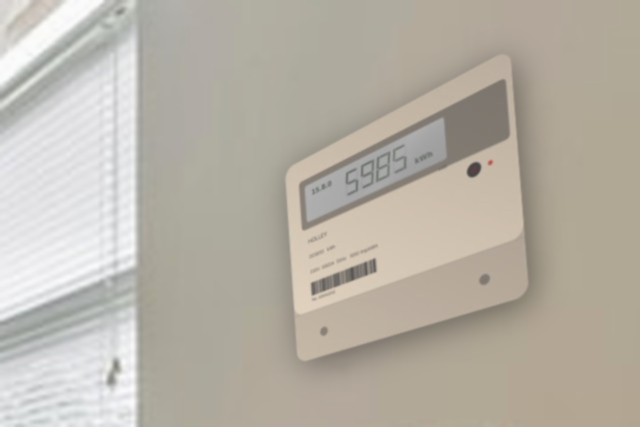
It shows **5985** kWh
